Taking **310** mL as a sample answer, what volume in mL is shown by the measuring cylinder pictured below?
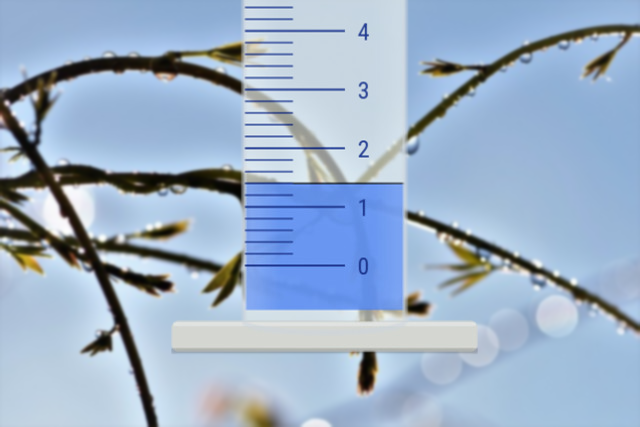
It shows **1.4** mL
